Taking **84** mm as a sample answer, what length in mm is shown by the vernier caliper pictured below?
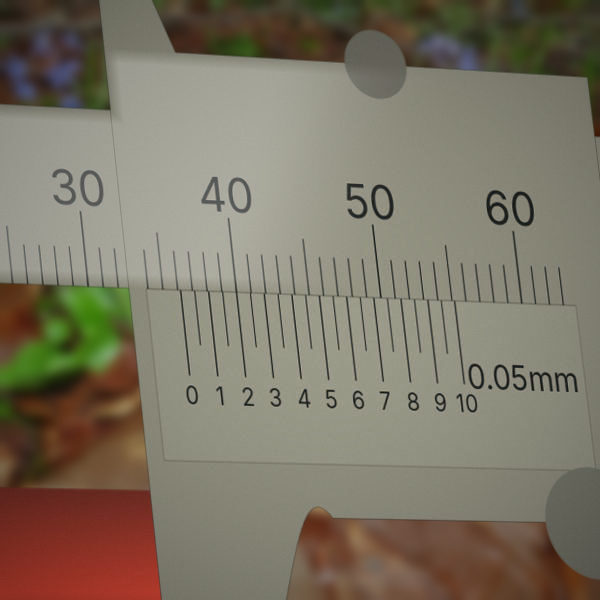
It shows **36.2** mm
